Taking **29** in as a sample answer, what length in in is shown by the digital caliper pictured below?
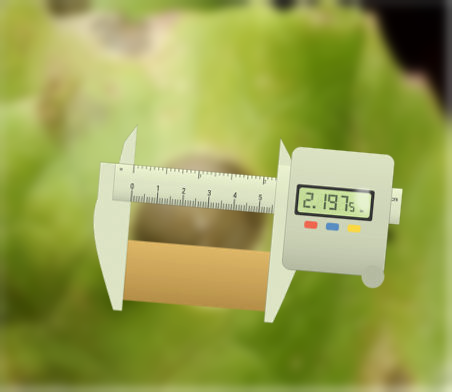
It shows **2.1975** in
